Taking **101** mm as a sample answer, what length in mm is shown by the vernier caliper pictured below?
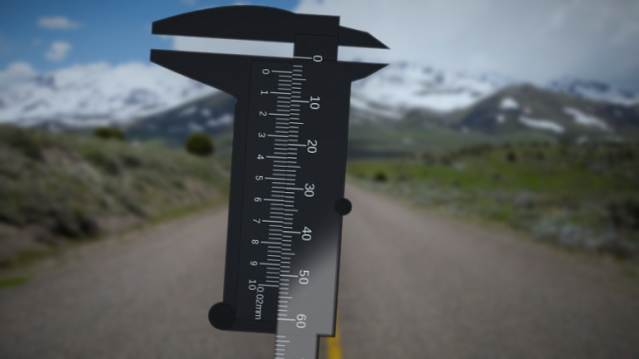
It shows **3.5** mm
